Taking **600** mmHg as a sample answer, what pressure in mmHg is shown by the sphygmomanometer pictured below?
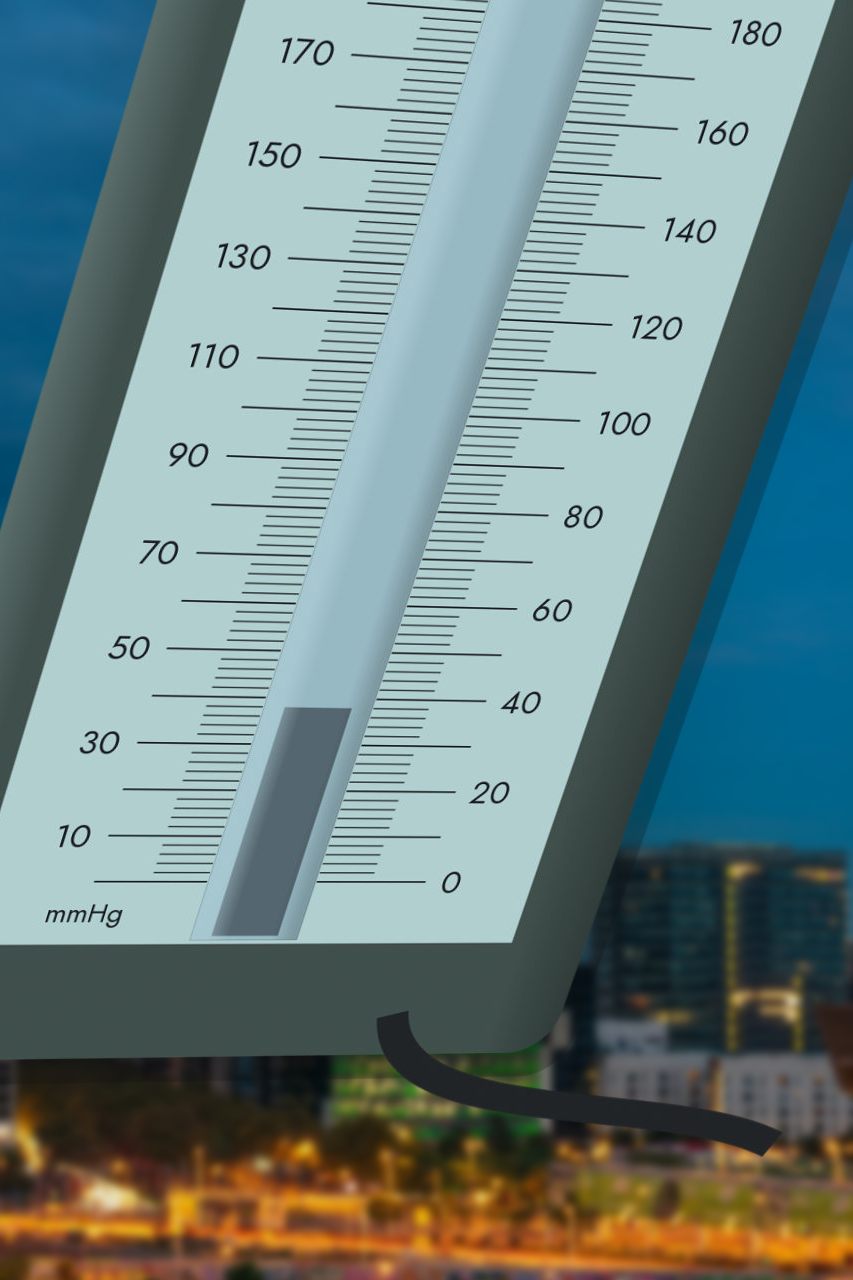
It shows **38** mmHg
